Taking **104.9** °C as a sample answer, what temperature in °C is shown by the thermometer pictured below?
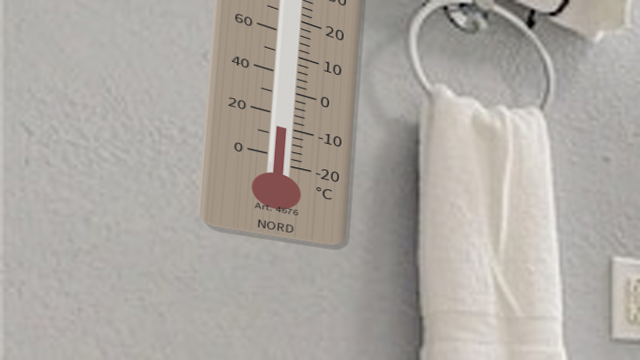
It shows **-10** °C
